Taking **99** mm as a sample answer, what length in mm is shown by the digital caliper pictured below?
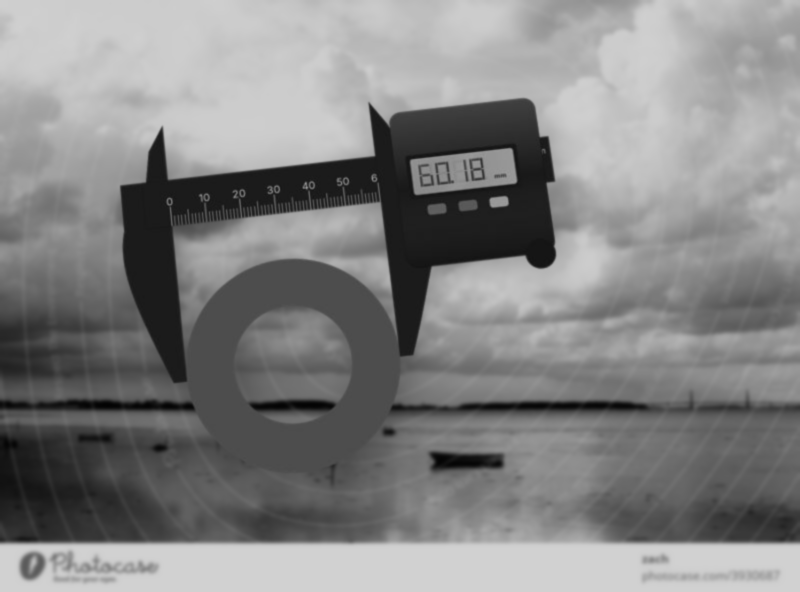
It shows **60.18** mm
